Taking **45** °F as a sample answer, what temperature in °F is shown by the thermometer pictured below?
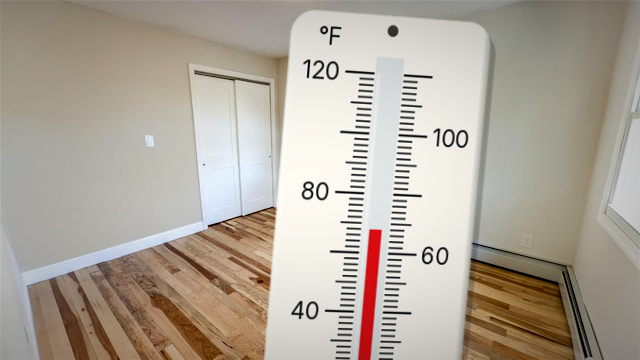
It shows **68** °F
